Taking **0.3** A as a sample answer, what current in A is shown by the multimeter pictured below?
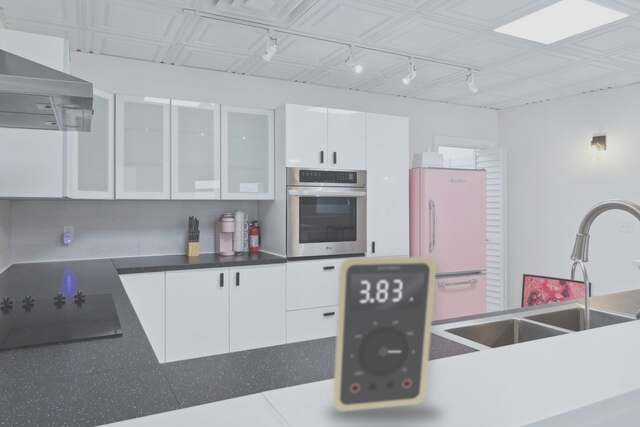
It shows **3.83** A
